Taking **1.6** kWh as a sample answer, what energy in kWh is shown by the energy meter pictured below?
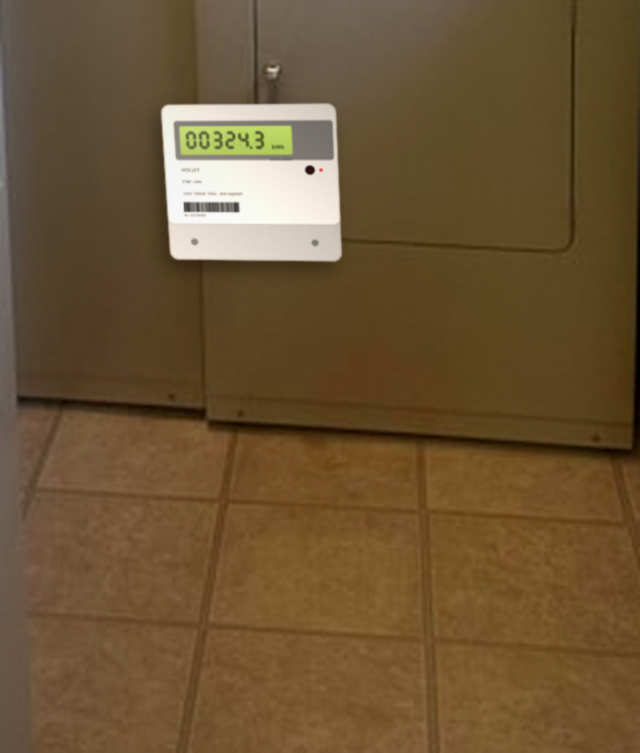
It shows **324.3** kWh
